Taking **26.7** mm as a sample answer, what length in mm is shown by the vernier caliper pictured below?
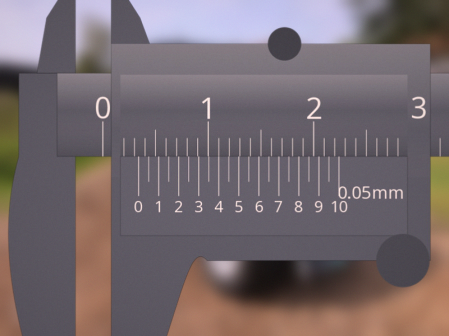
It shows **3.4** mm
